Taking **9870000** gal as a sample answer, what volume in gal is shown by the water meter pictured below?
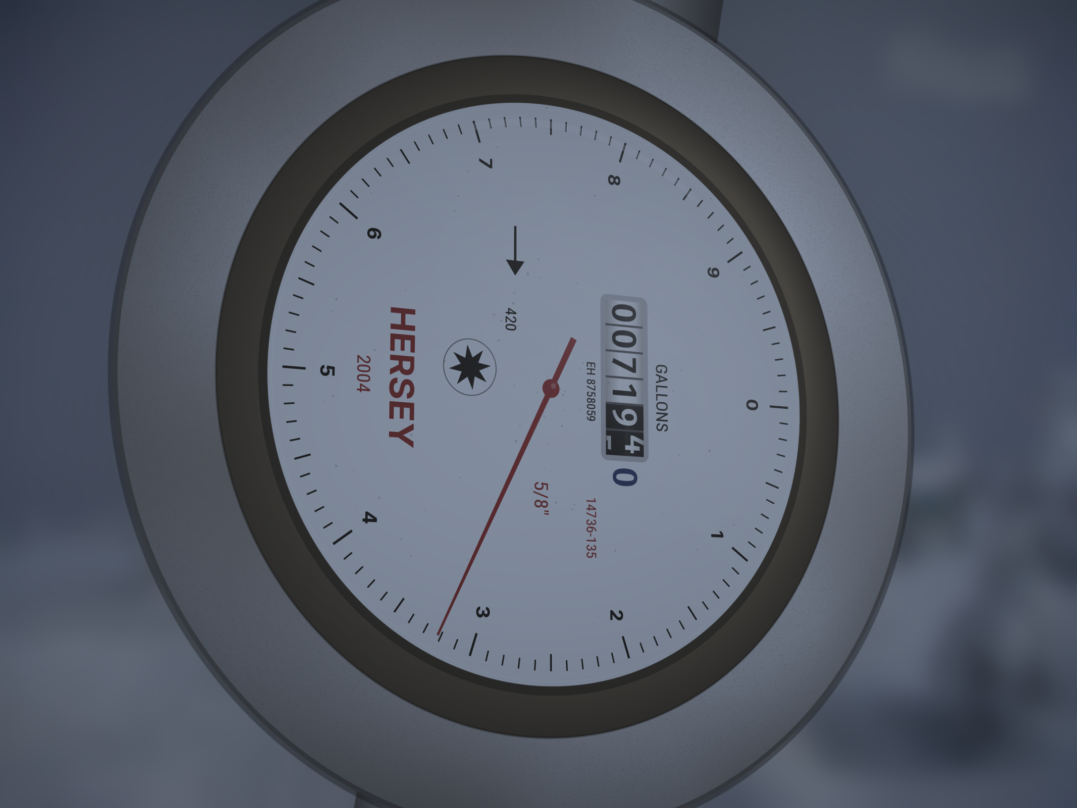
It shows **71943.2** gal
